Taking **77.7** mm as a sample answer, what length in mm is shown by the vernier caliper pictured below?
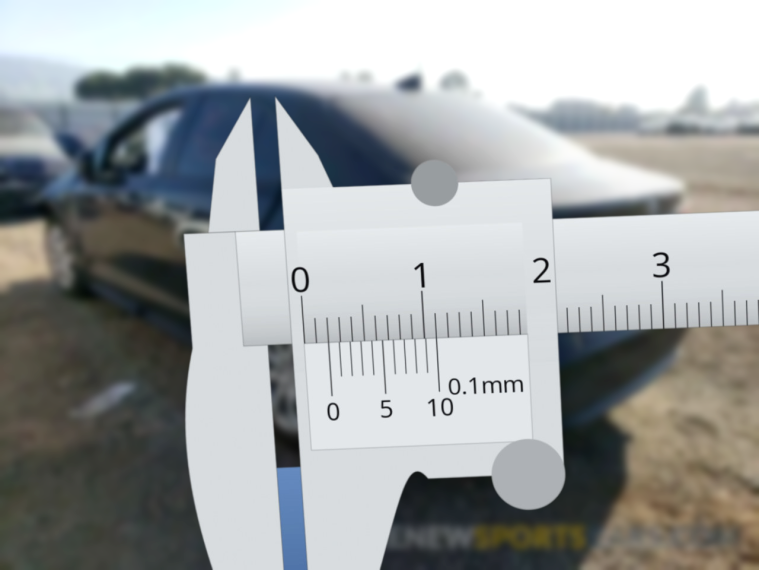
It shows **2.0** mm
